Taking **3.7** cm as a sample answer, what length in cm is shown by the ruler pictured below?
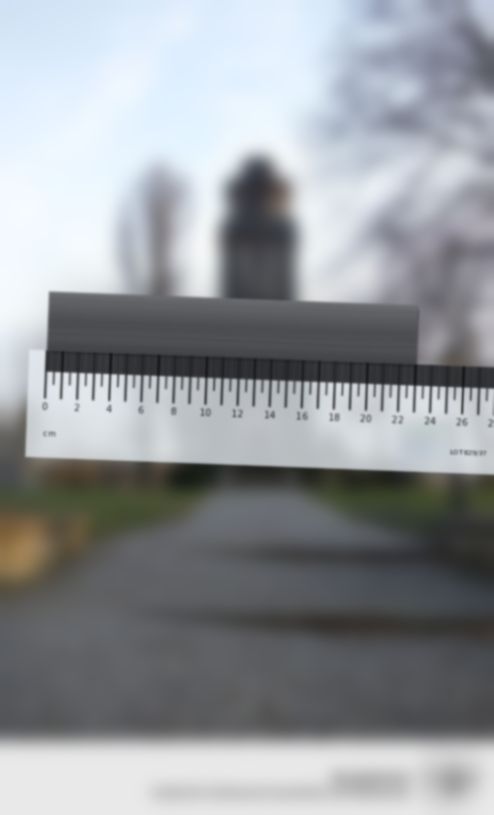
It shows **23** cm
